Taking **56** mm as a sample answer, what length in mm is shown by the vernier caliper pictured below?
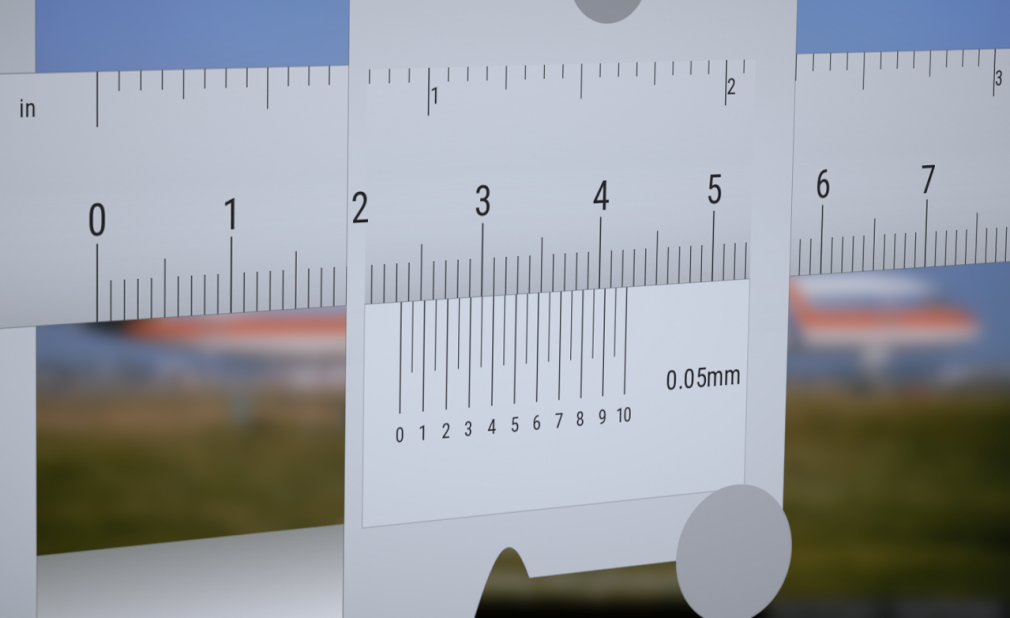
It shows **23.4** mm
